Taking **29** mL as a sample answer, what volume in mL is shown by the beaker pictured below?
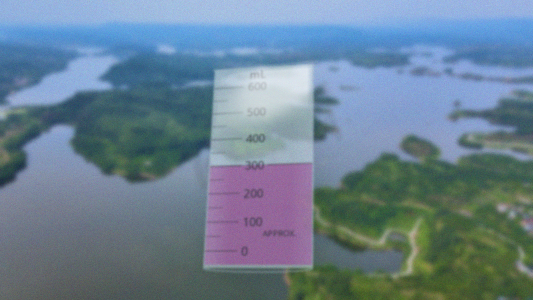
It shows **300** mL
